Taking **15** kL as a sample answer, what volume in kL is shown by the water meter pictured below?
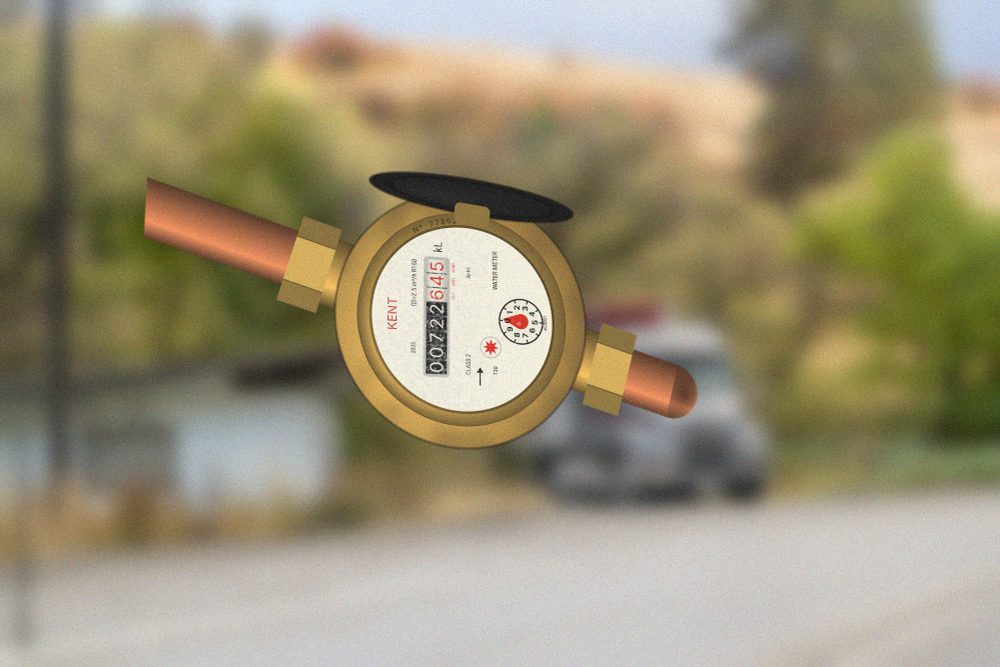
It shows **722.6450** kL
